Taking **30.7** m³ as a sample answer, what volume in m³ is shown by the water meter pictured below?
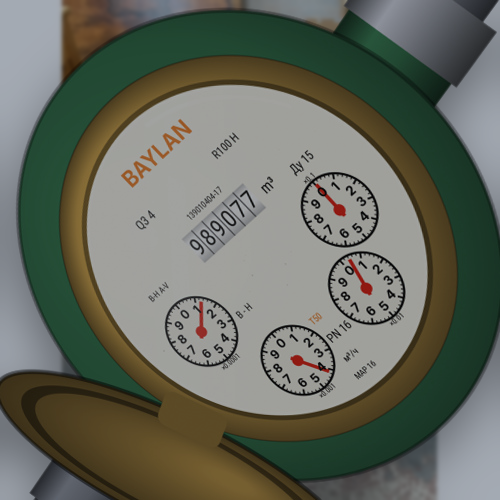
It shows **989077.0041** m³
